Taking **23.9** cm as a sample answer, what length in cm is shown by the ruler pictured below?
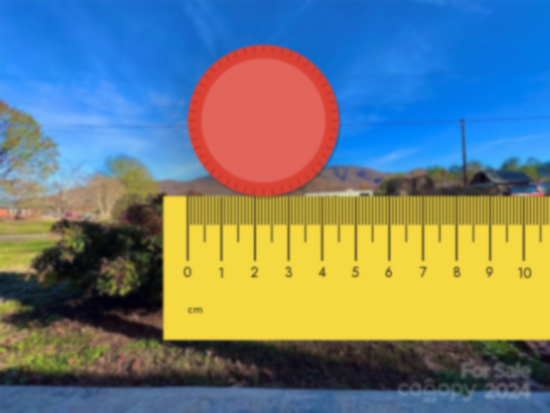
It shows **4.5** cm
